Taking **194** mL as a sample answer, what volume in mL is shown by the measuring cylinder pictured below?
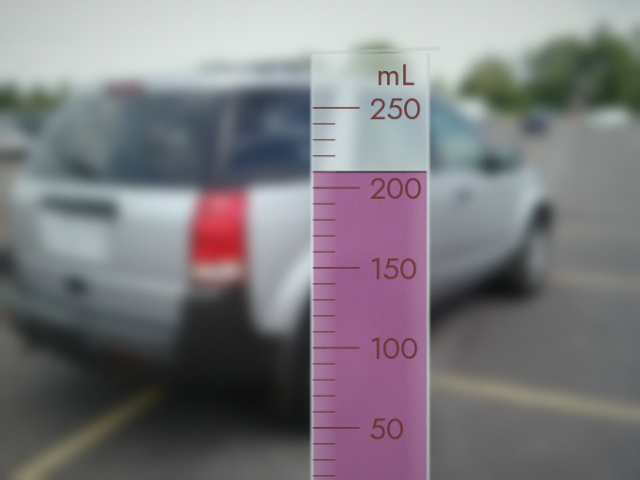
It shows **210** mL
